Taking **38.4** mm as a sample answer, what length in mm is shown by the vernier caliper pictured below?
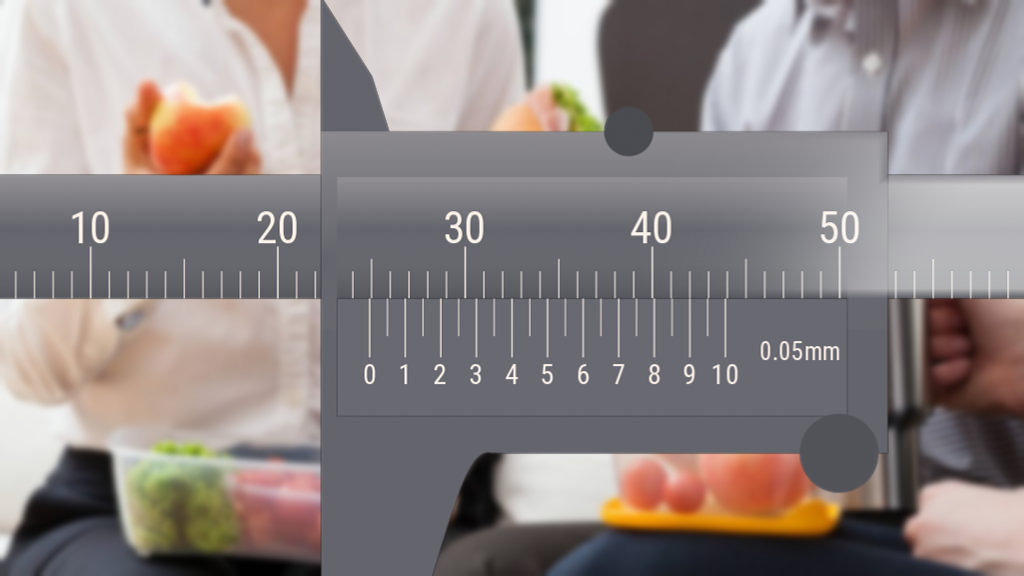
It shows **24.9** mm
